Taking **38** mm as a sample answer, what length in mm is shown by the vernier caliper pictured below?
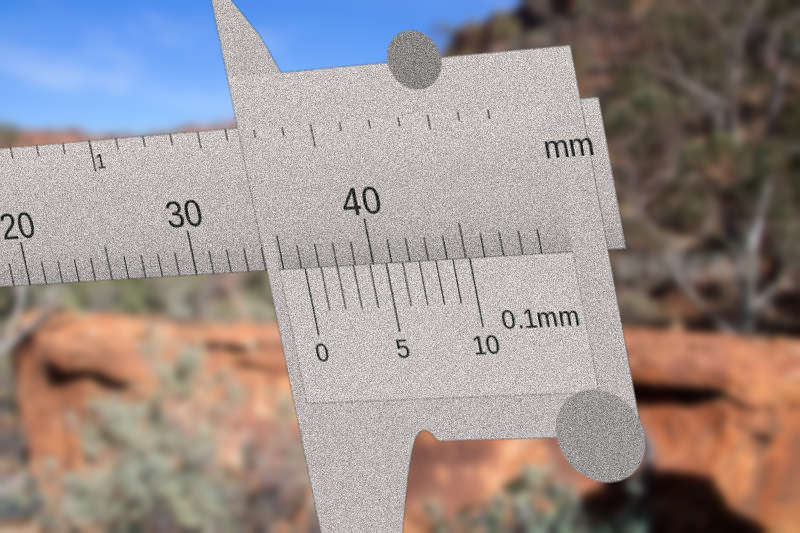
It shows **36.2** mm
